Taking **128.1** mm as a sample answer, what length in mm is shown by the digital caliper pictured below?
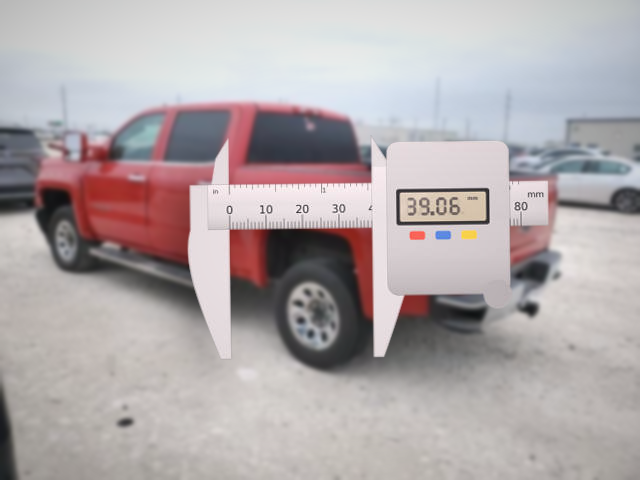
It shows **39.06** mm
